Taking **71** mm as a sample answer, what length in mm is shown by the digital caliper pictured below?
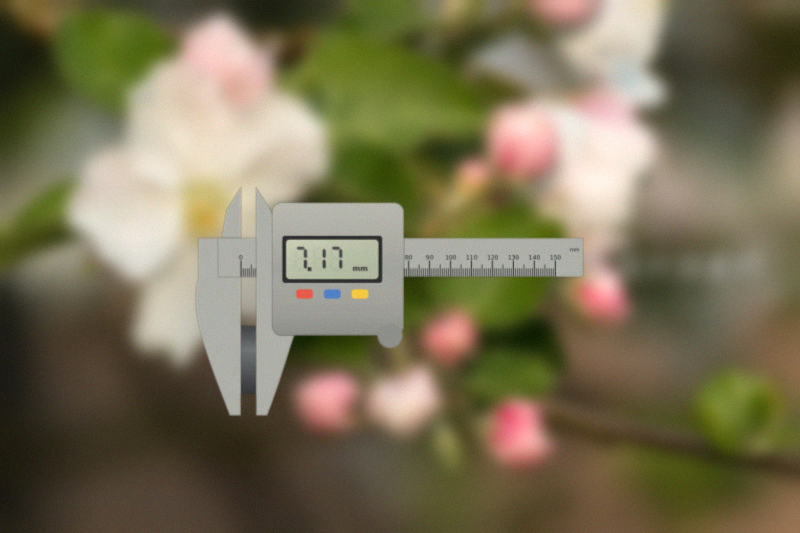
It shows **7.17** mm
